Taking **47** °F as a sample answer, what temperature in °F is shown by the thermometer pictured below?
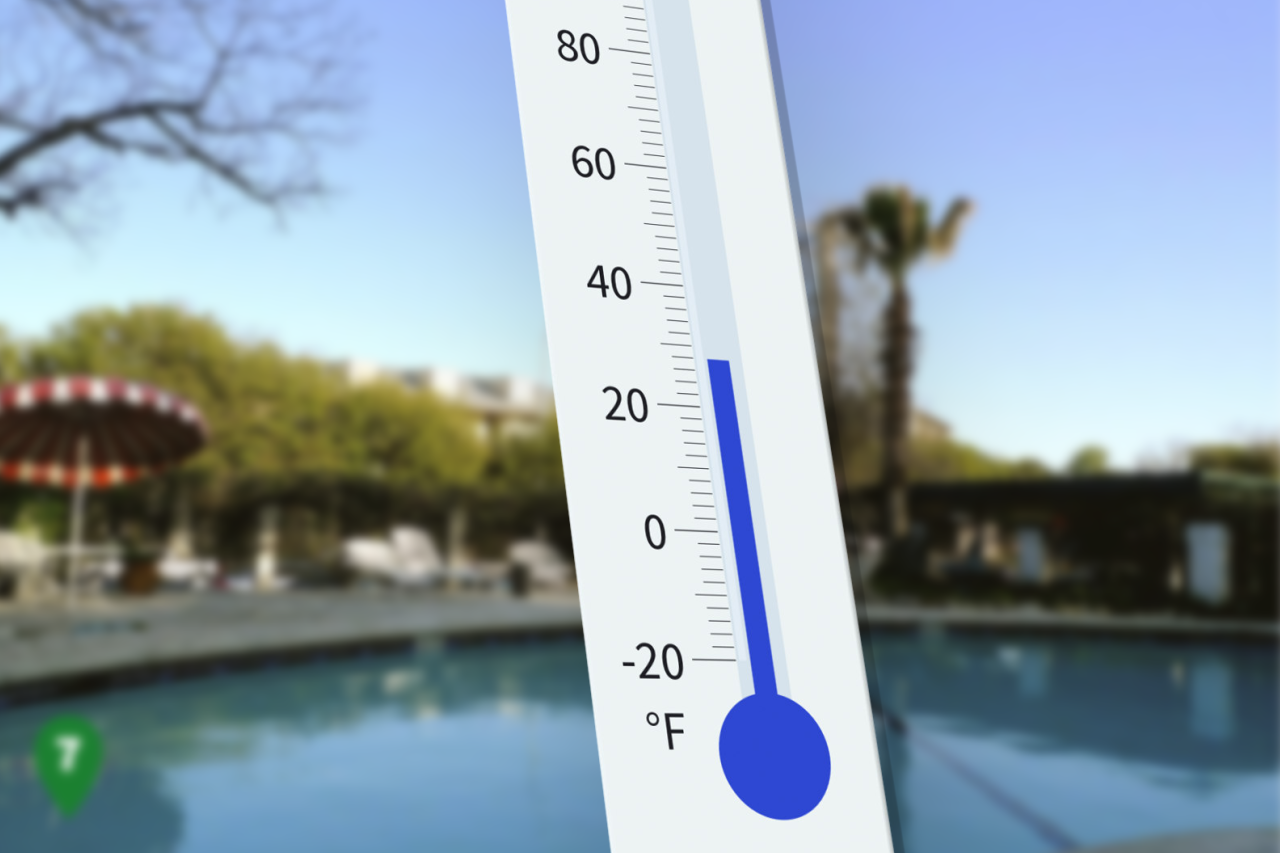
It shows **28** °F
